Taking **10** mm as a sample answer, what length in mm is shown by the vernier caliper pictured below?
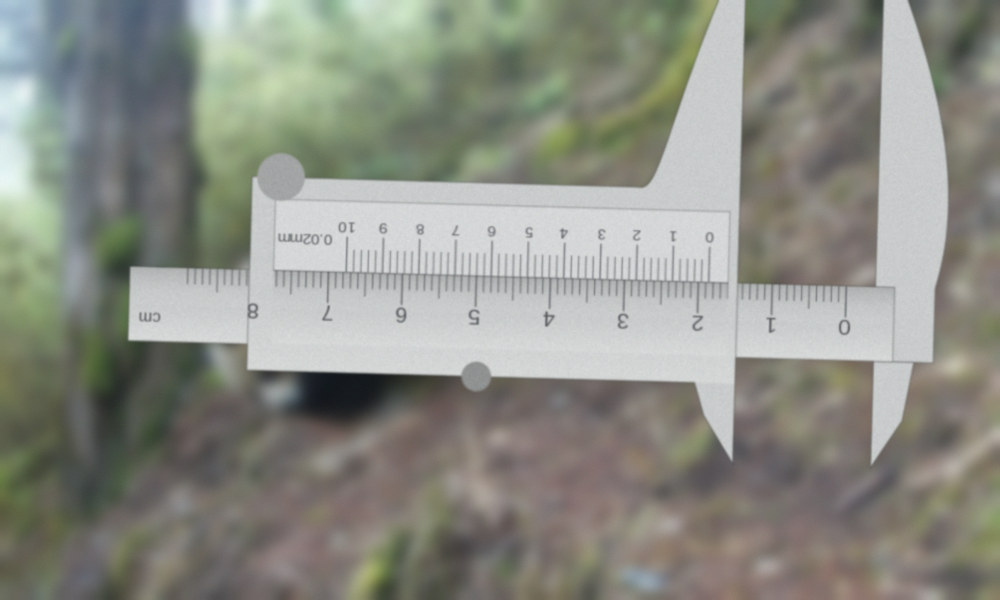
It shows **18.6** mm
